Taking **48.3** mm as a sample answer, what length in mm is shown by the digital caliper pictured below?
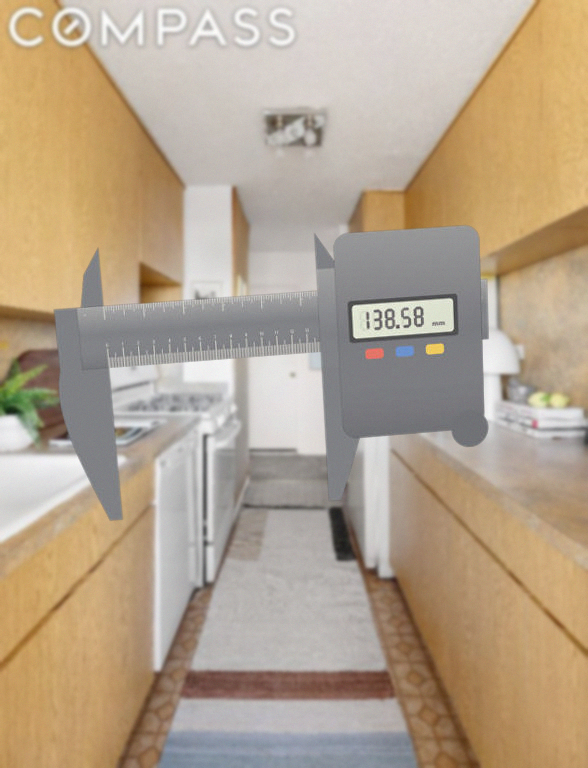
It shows **138.58** mm
